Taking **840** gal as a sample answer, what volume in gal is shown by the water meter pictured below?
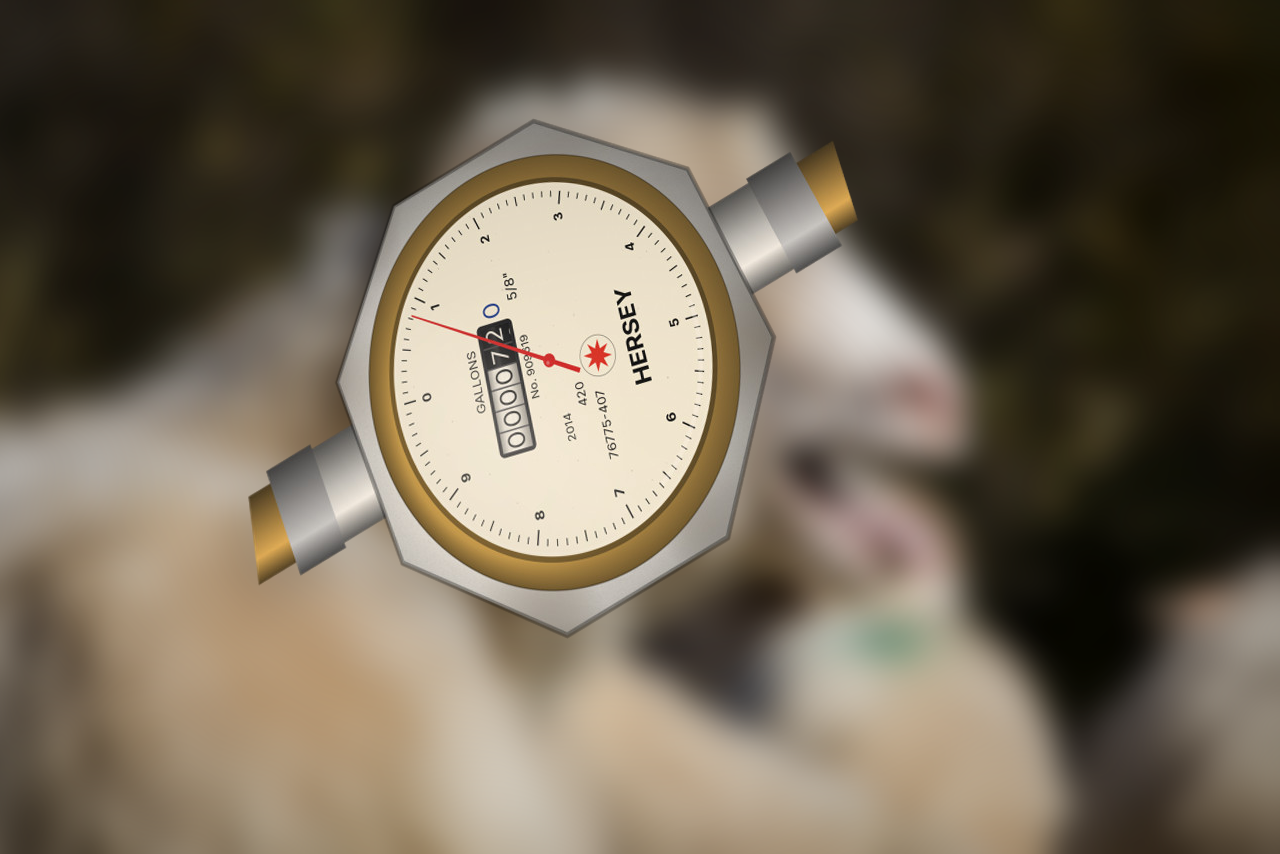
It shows **720.8** gal
